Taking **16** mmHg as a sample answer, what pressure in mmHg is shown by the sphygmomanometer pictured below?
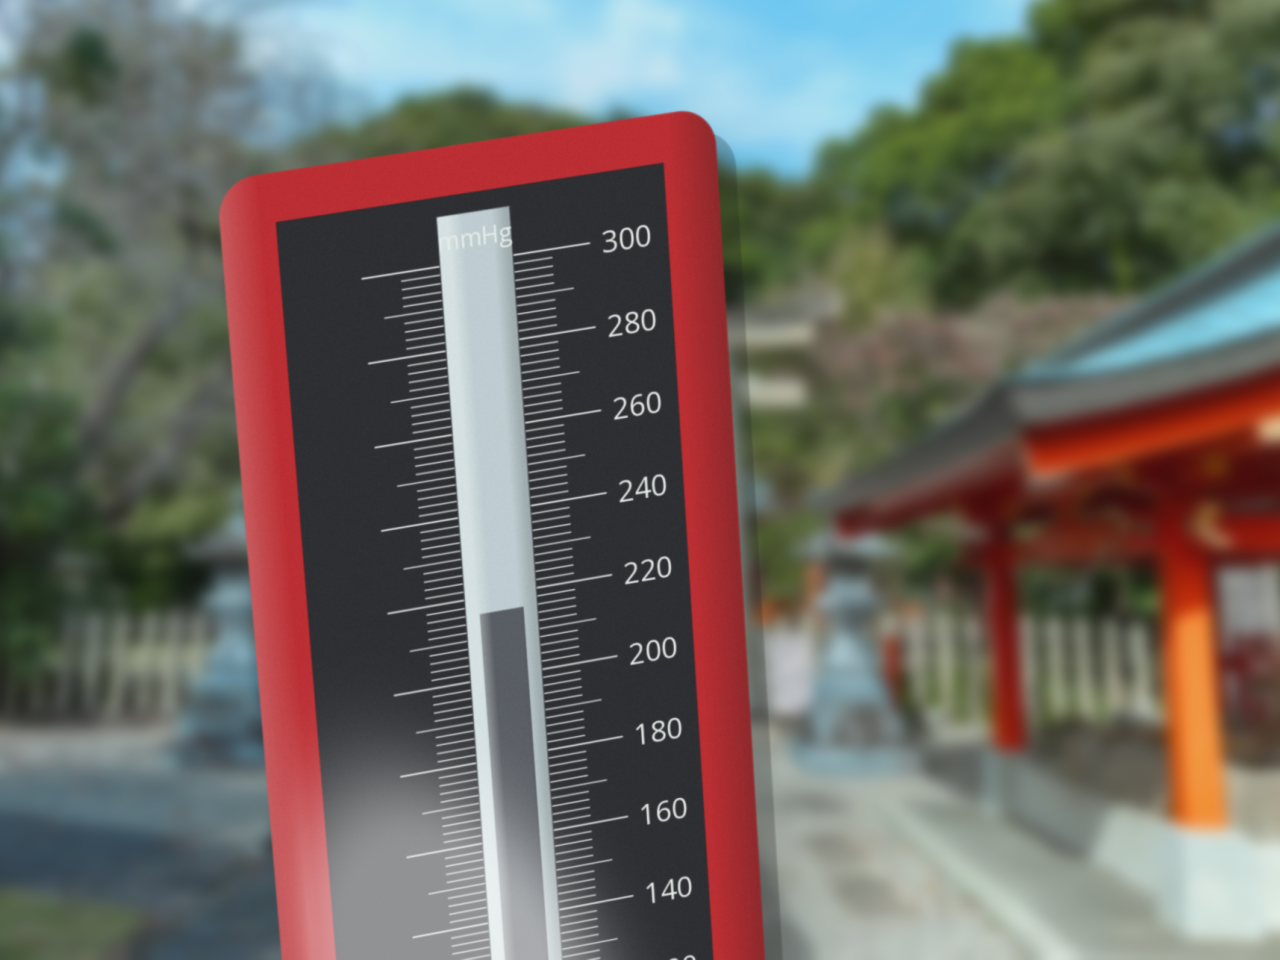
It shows **216** mmHg
